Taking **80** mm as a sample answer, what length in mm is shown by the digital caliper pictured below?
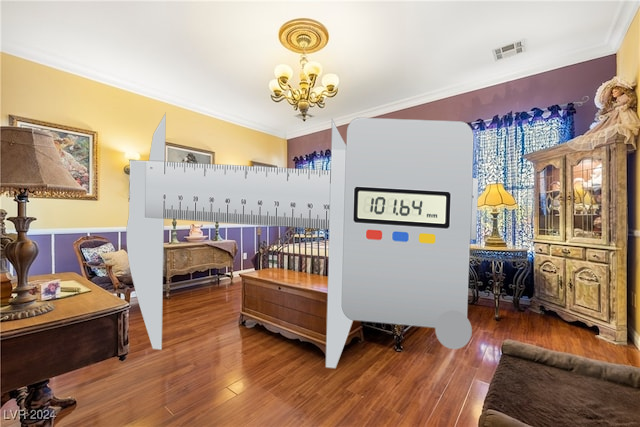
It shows **101.64** mm
